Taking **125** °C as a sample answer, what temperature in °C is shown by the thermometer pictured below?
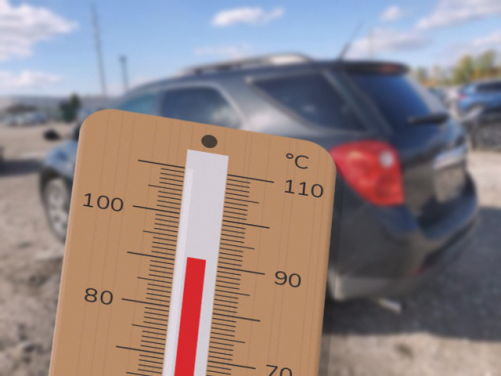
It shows **91** °C
